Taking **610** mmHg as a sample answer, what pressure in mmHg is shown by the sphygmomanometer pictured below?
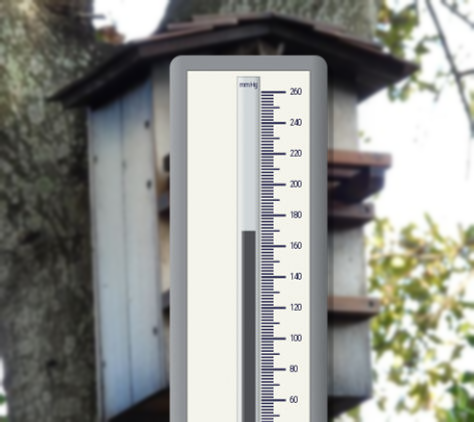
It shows **170** mmHg
